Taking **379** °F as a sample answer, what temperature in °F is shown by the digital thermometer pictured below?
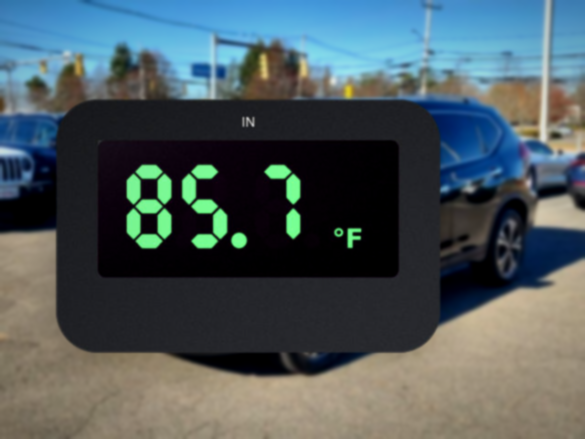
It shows **85.7** °F
